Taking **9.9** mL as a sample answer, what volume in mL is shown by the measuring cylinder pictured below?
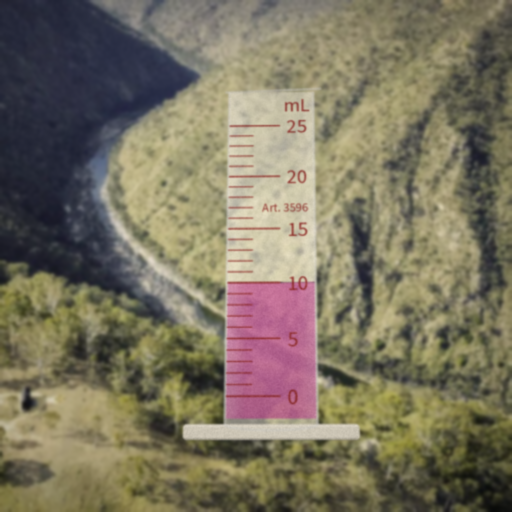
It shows **10** mL
